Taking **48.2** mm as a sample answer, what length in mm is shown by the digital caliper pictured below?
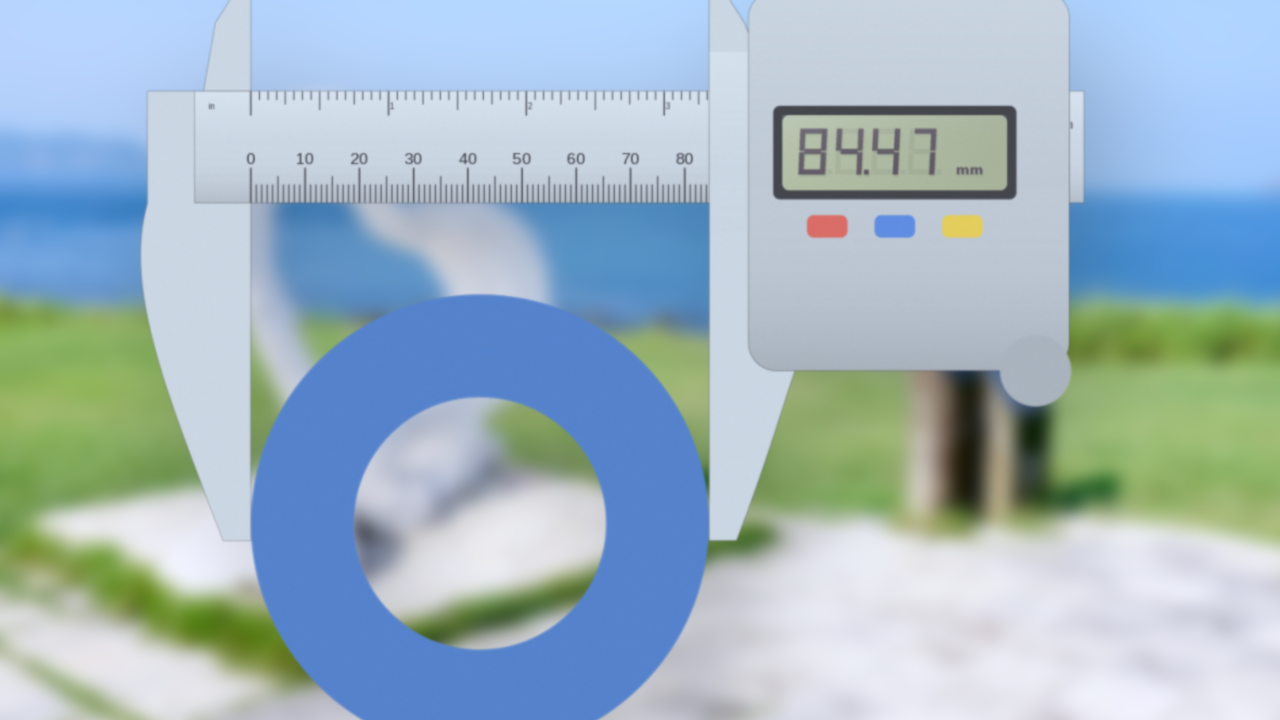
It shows **84.47** mm
